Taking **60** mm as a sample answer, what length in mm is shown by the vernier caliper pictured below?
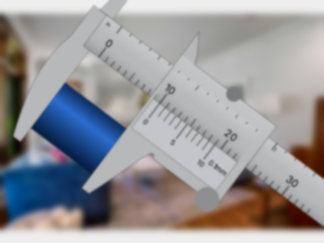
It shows **10.0** mm
